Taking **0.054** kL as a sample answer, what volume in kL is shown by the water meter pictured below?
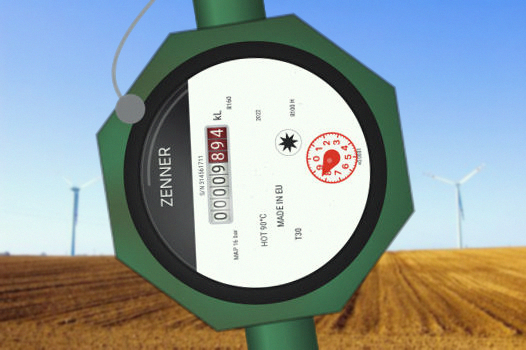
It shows **9.8948** kL
